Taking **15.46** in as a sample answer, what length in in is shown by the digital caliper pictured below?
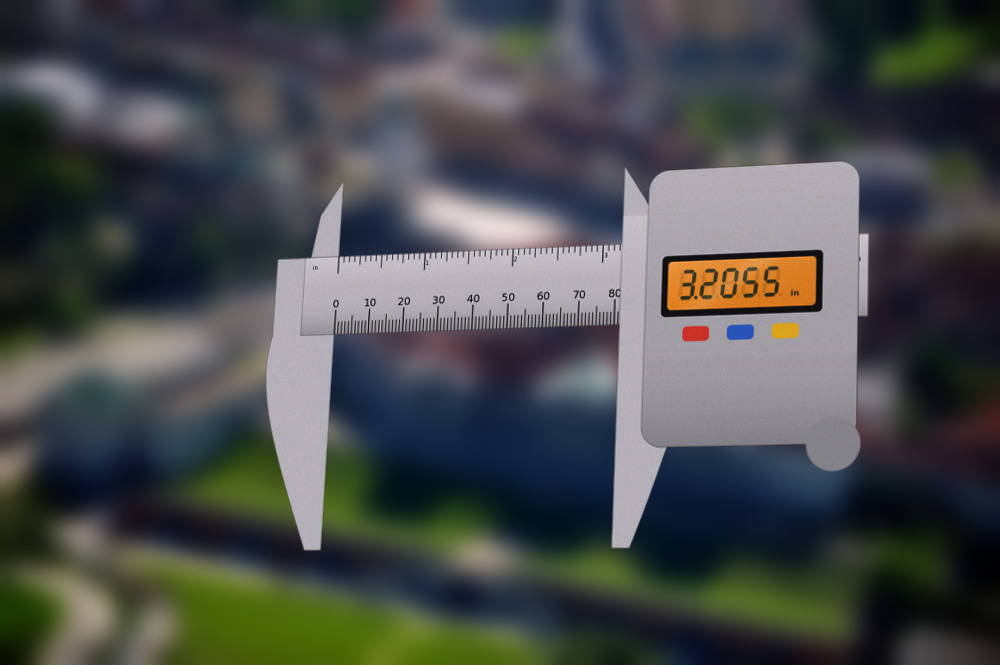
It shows **3.2055** in
